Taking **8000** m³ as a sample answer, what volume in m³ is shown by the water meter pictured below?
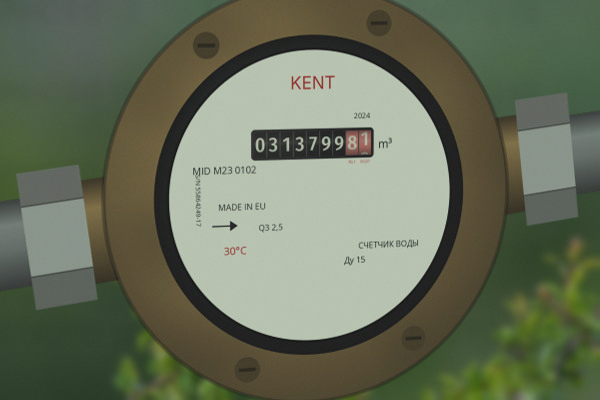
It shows **313799.81** m³
